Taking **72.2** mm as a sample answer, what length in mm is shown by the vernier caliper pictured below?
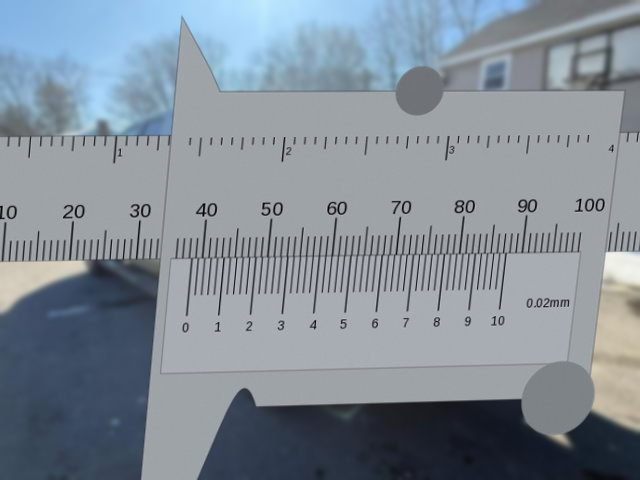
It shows **38.4** mm
